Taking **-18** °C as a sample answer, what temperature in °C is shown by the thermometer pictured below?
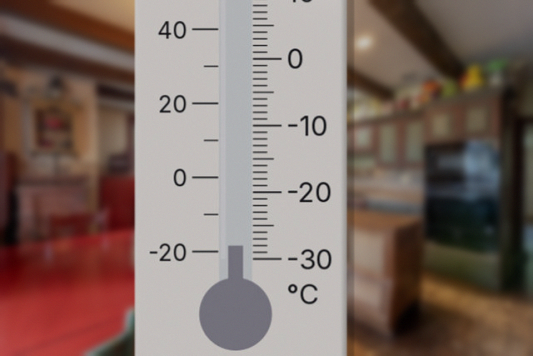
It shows **-28** °C
